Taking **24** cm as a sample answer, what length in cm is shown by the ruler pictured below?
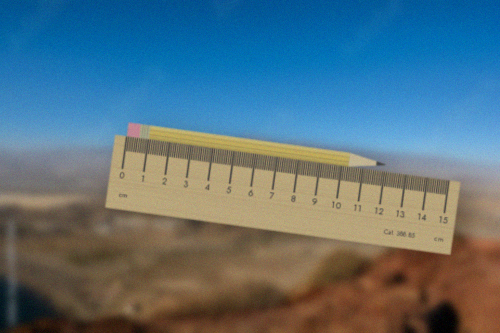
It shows **12** cm
